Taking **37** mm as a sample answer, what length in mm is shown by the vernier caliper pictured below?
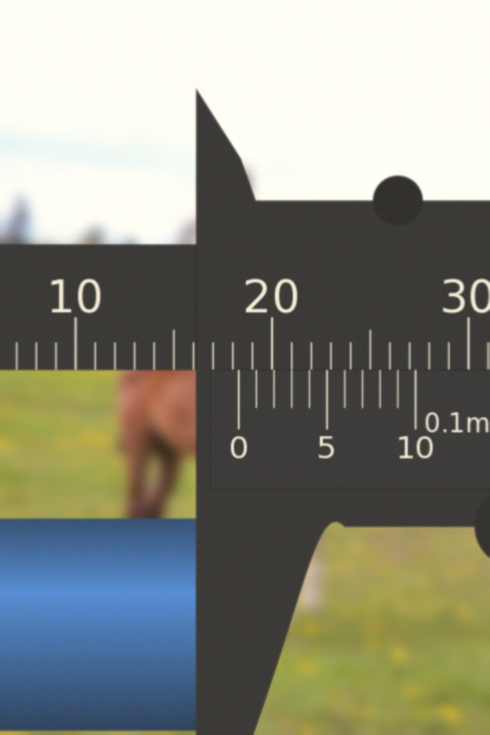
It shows **18.3** mm
